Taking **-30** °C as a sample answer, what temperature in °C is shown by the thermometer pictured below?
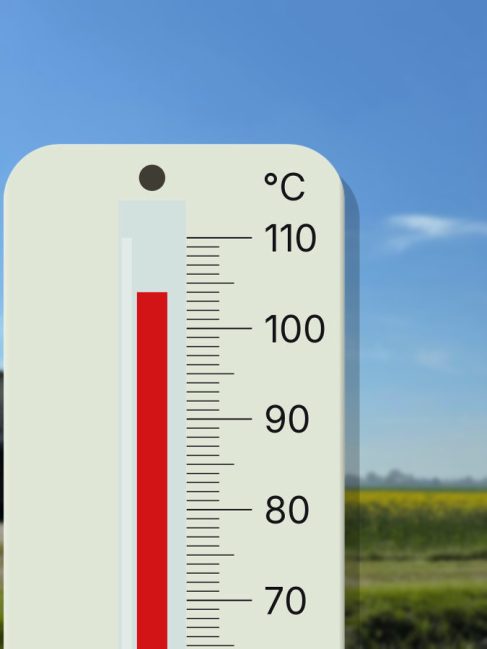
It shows **104** °C
